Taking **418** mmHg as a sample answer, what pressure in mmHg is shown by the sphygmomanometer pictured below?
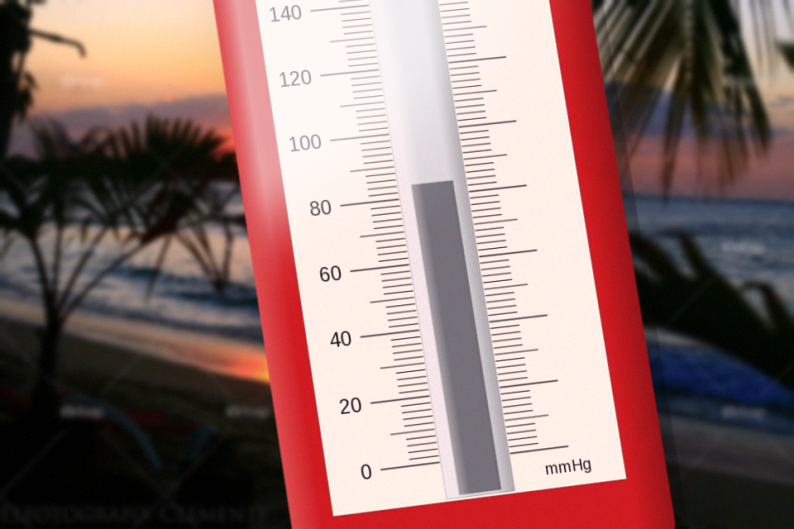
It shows **84** mmHg
